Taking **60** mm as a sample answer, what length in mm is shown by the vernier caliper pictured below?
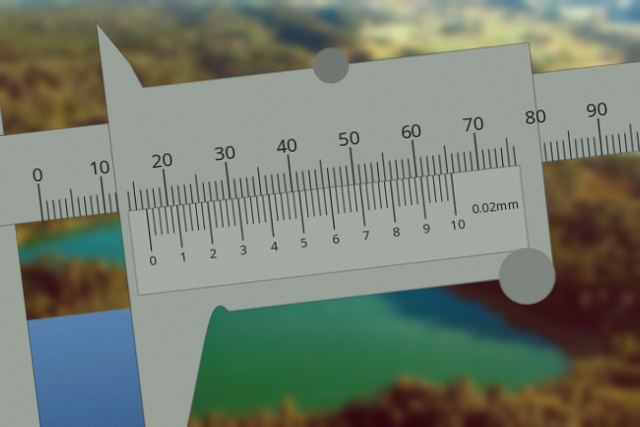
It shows **16.6** mm
